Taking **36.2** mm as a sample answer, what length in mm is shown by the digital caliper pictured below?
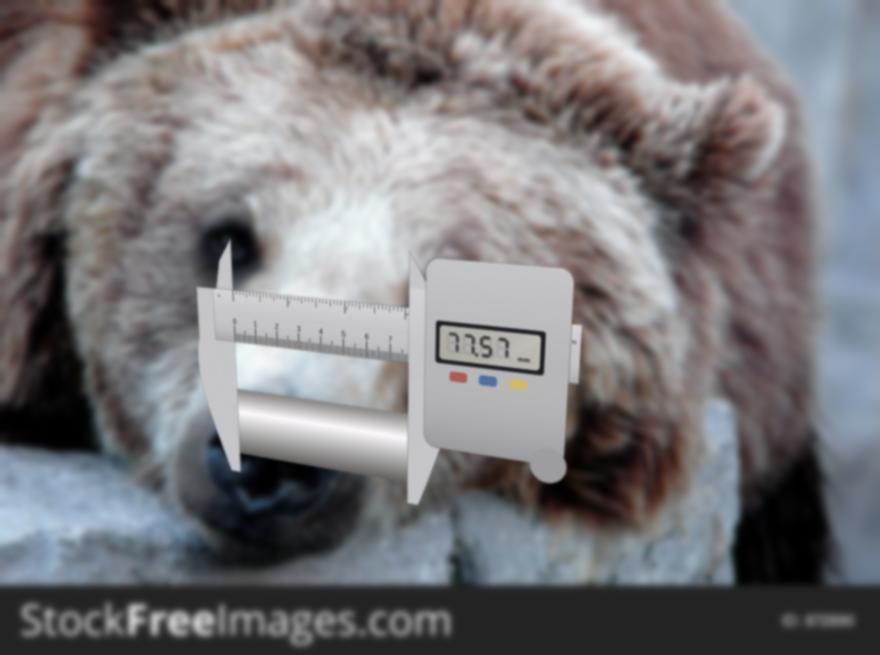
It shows **77.57** mm
